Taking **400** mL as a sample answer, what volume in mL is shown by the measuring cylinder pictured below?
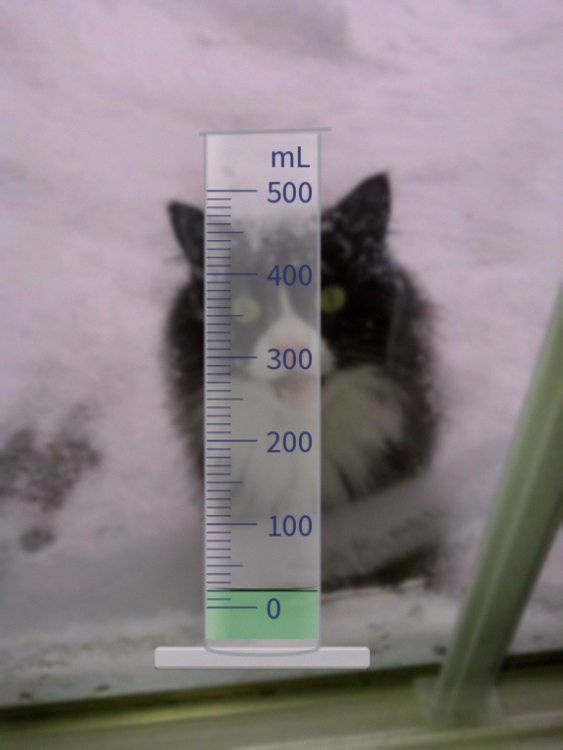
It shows **20** mL
